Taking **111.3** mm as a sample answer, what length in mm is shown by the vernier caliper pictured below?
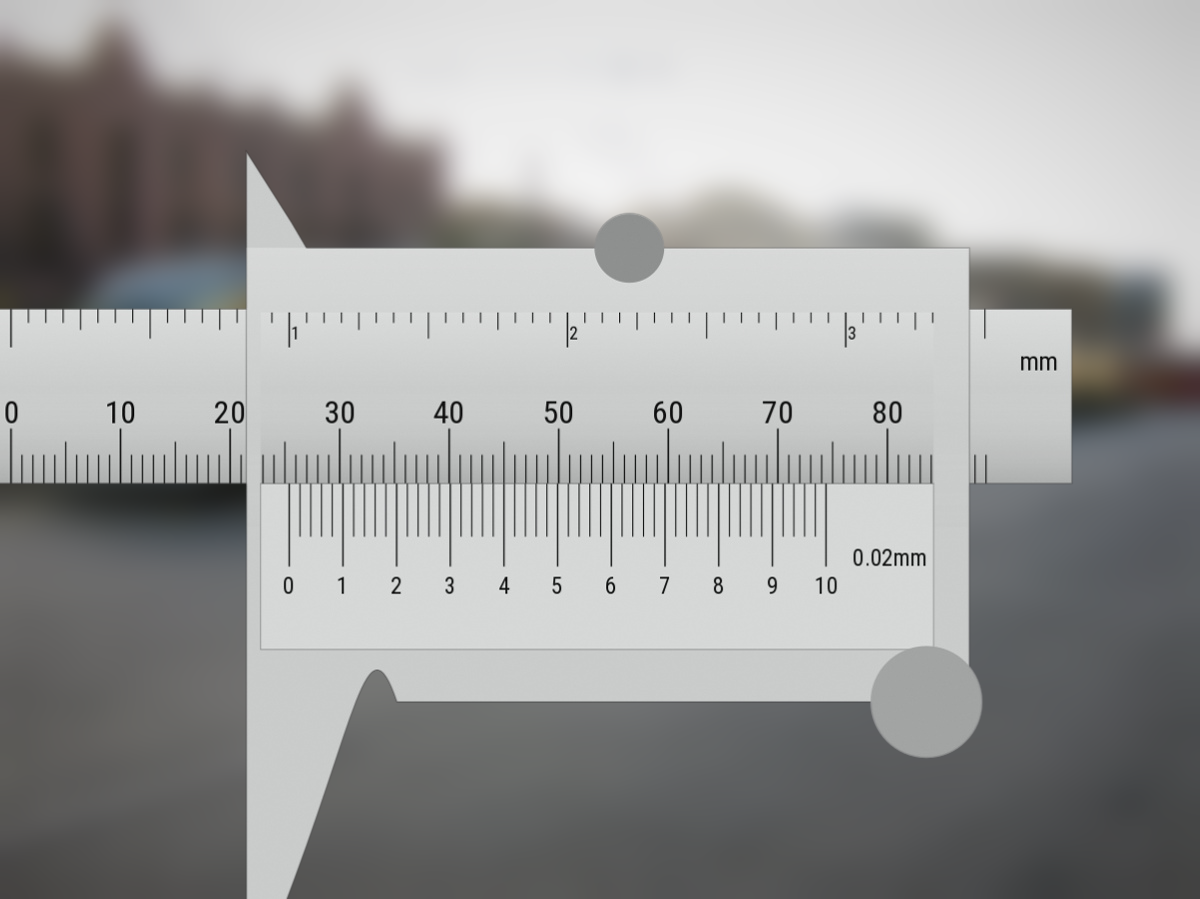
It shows **25.4** mm
